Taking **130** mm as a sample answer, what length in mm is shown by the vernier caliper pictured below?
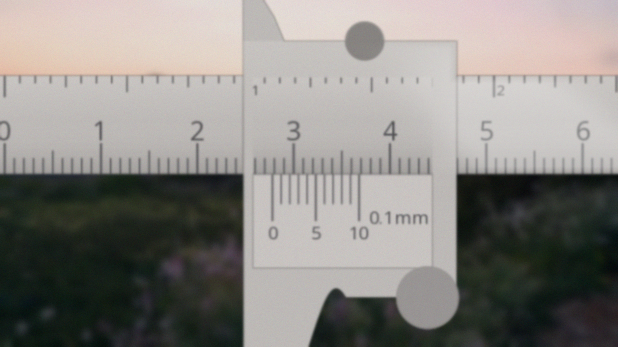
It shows **27.8** mm
